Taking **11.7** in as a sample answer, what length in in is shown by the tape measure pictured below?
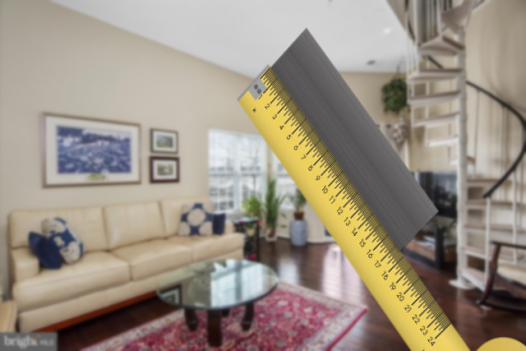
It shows **17.5** in
